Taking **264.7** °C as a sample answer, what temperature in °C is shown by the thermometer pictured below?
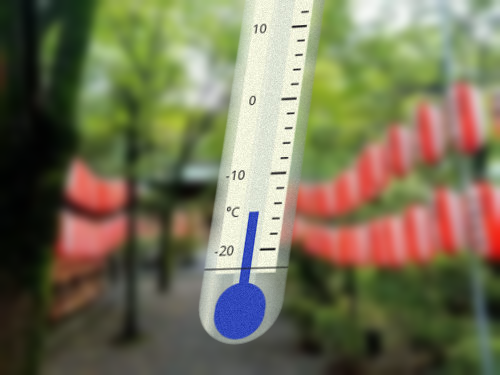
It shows **-15** °C
